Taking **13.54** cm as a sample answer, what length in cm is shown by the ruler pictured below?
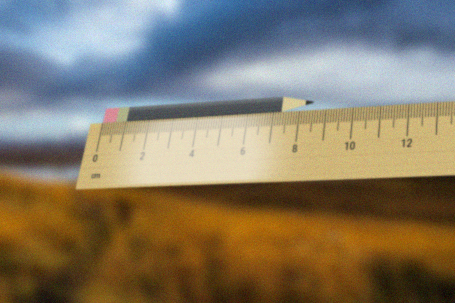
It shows **8.5** cm
